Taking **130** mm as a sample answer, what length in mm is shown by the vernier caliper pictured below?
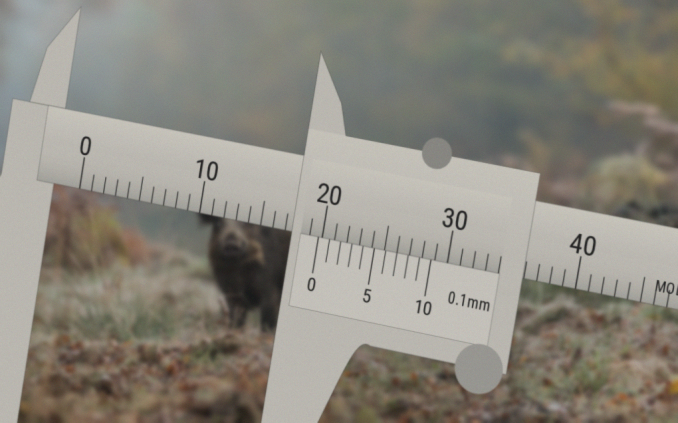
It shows **19.7** mm
